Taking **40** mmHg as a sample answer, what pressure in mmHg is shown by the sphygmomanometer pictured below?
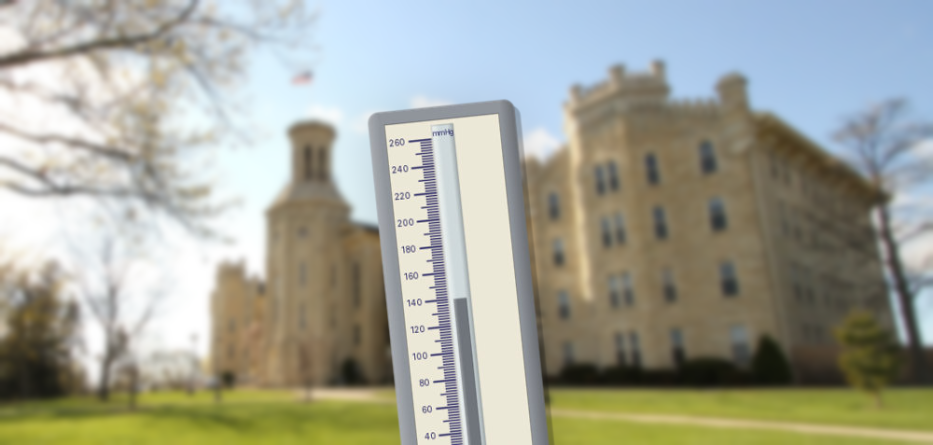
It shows **140** mmHg
